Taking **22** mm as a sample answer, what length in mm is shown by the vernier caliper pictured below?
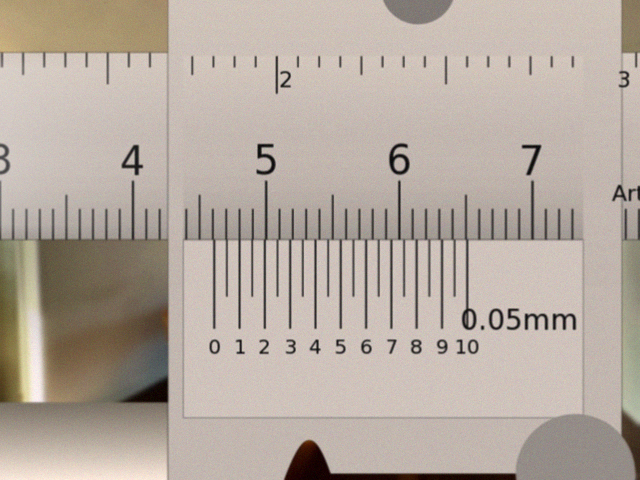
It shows **46.1** mm
